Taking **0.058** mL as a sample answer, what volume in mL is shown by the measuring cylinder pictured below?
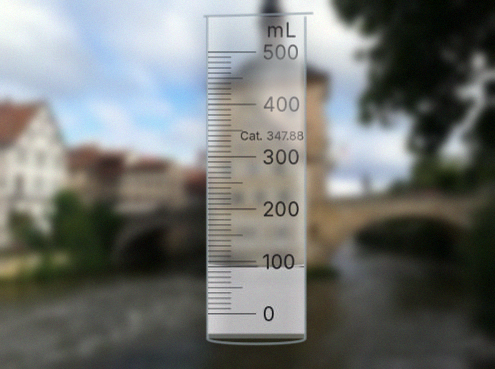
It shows **90** mL
